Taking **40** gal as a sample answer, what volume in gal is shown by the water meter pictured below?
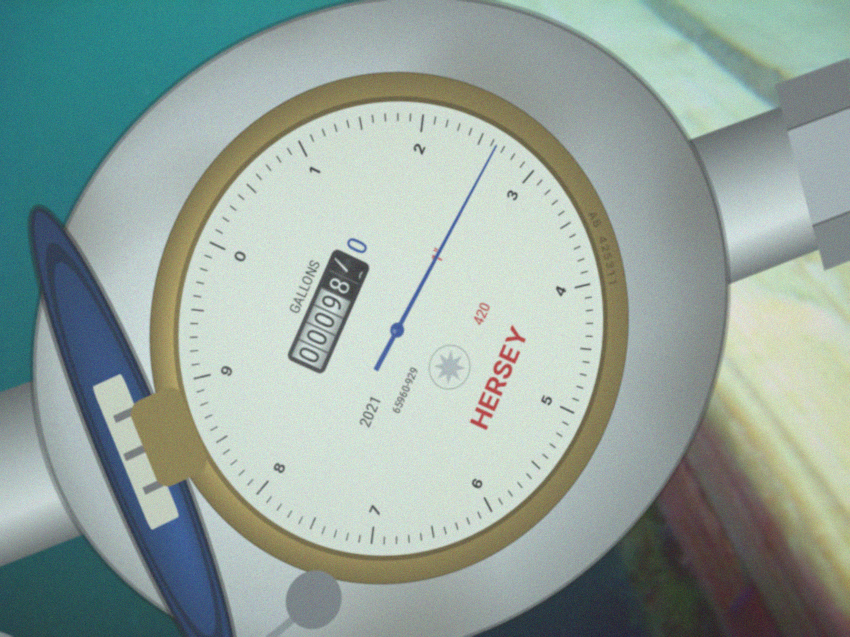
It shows **9872.6** gal
